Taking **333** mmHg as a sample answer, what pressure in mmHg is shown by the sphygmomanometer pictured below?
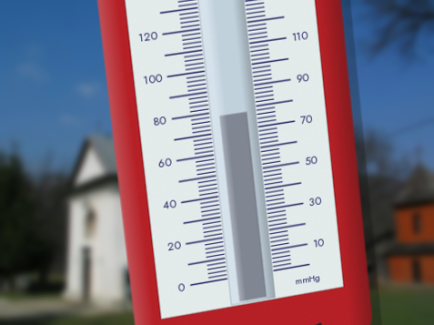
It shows **78** mmHg
